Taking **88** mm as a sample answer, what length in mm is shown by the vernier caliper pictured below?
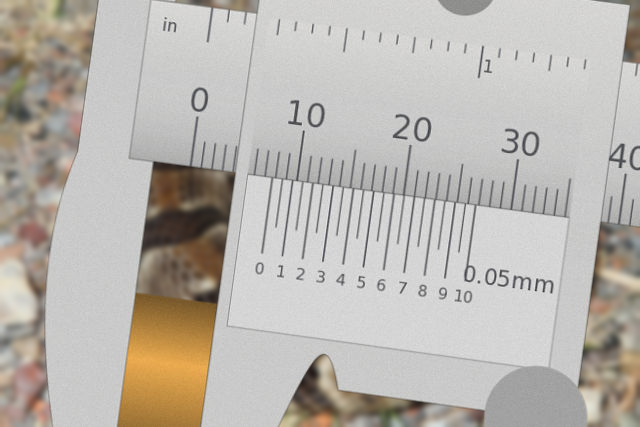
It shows **7.7** mm
